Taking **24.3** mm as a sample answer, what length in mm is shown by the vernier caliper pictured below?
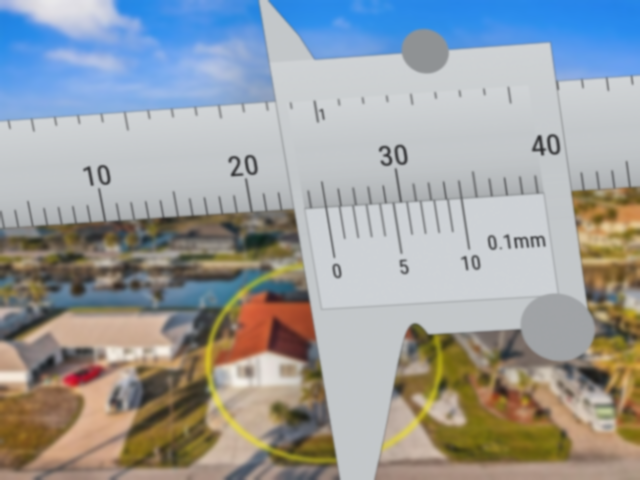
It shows **25.0** mm
